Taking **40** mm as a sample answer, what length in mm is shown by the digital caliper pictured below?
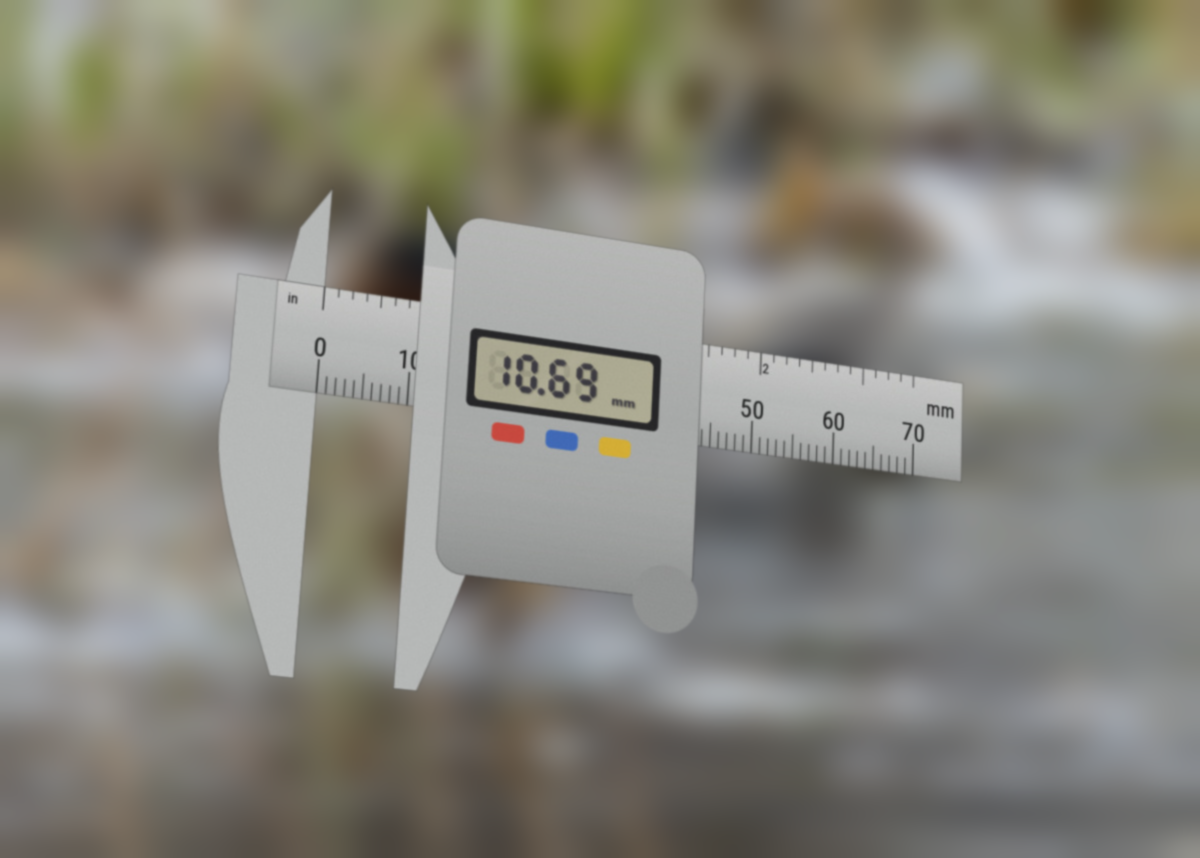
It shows **10.69** mm
